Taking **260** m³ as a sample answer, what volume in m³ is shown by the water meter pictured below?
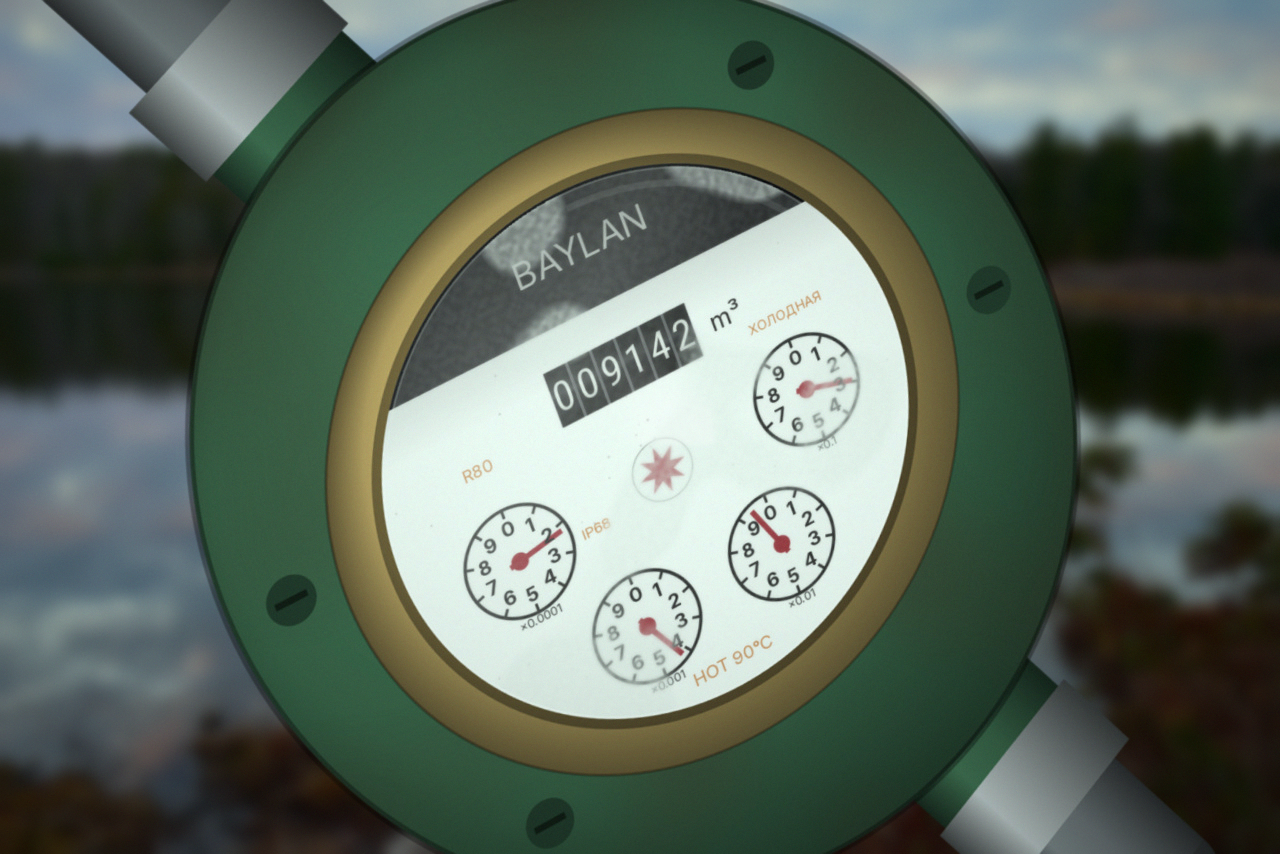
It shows **9142.2942** m³
